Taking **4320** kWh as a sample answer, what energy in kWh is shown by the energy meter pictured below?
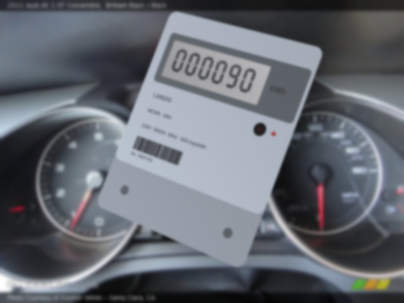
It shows **90** kWh
